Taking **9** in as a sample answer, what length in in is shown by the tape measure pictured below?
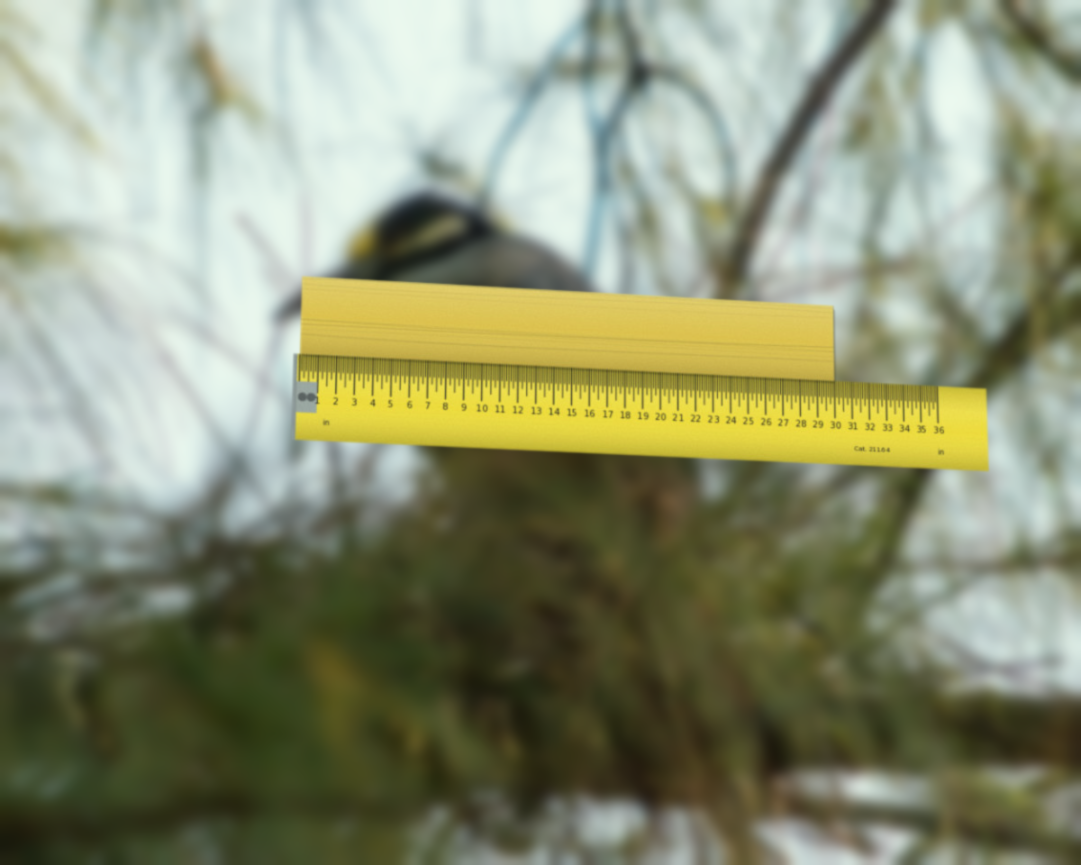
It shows **30** in
